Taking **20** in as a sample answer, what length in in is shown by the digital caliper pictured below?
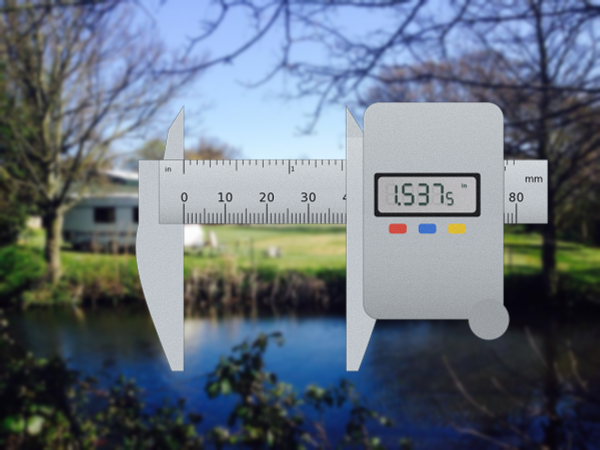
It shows **1.5375** in
